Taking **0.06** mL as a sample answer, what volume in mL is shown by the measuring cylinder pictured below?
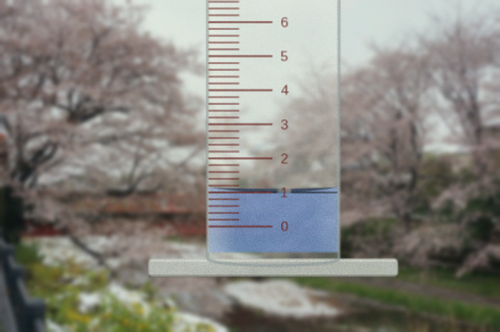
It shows **1** mL
